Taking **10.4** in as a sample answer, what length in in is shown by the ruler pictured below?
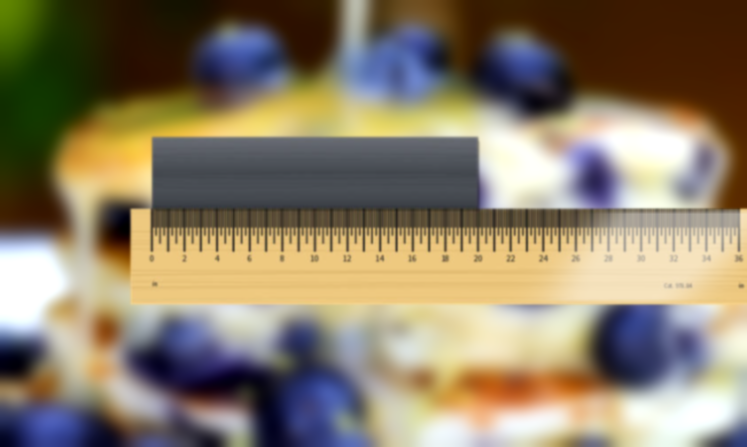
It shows **20** in
